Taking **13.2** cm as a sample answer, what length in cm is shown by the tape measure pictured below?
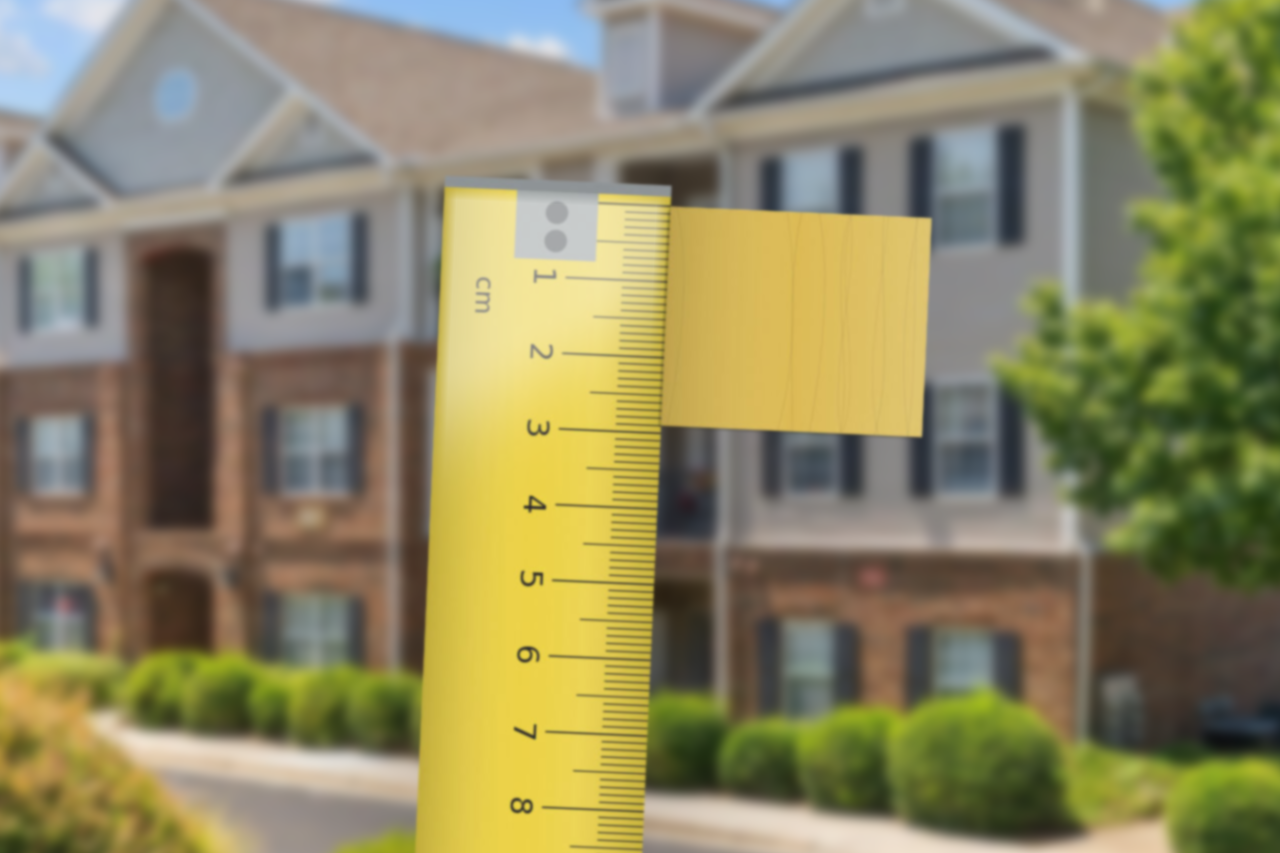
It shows **2.9** cm
